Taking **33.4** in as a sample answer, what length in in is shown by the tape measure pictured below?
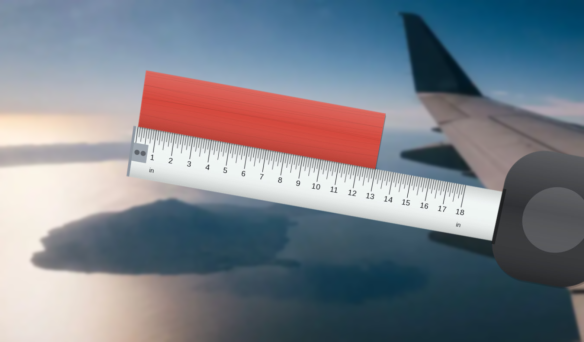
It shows **13** in
